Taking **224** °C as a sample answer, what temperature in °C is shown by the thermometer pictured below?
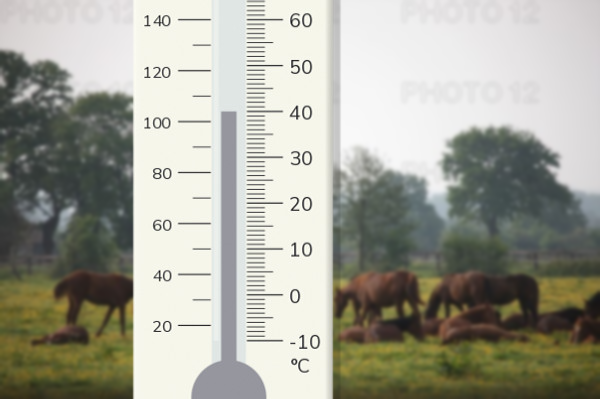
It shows **40** °C
